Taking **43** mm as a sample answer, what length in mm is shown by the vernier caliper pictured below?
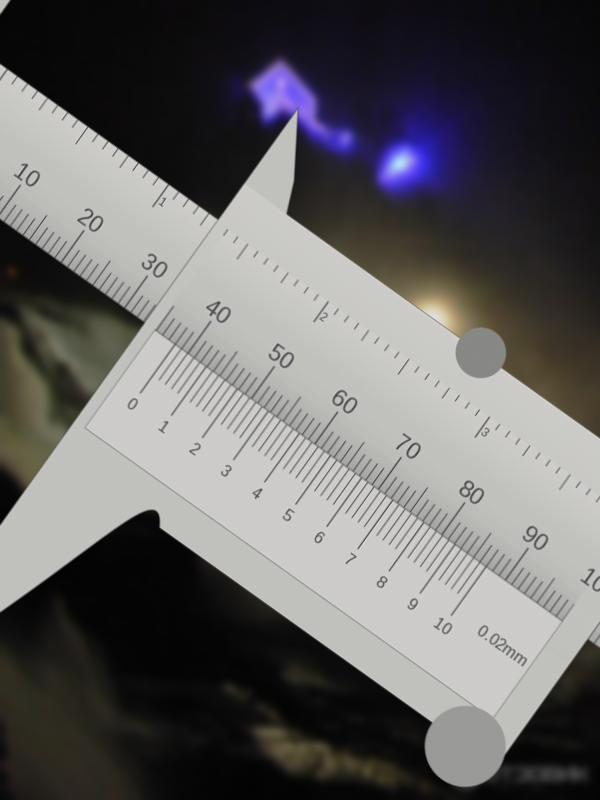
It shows **38.0** mm
